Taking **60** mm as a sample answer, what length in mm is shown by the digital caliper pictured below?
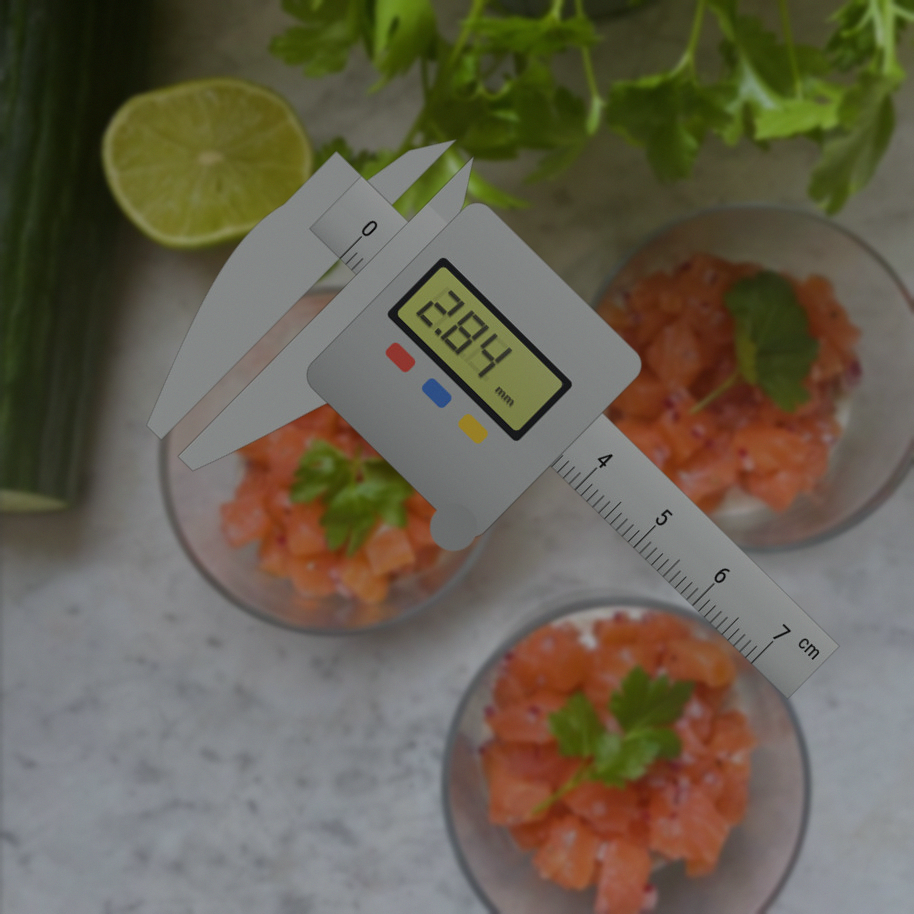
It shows **2.84** mm
